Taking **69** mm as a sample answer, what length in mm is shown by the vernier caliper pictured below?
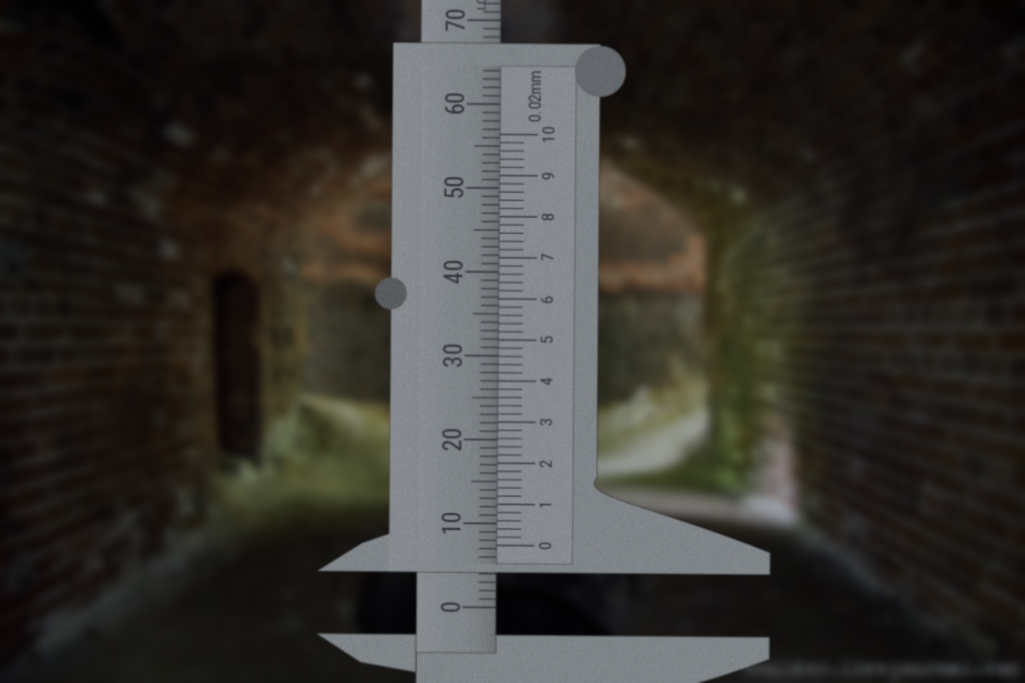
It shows **7.4** mm
